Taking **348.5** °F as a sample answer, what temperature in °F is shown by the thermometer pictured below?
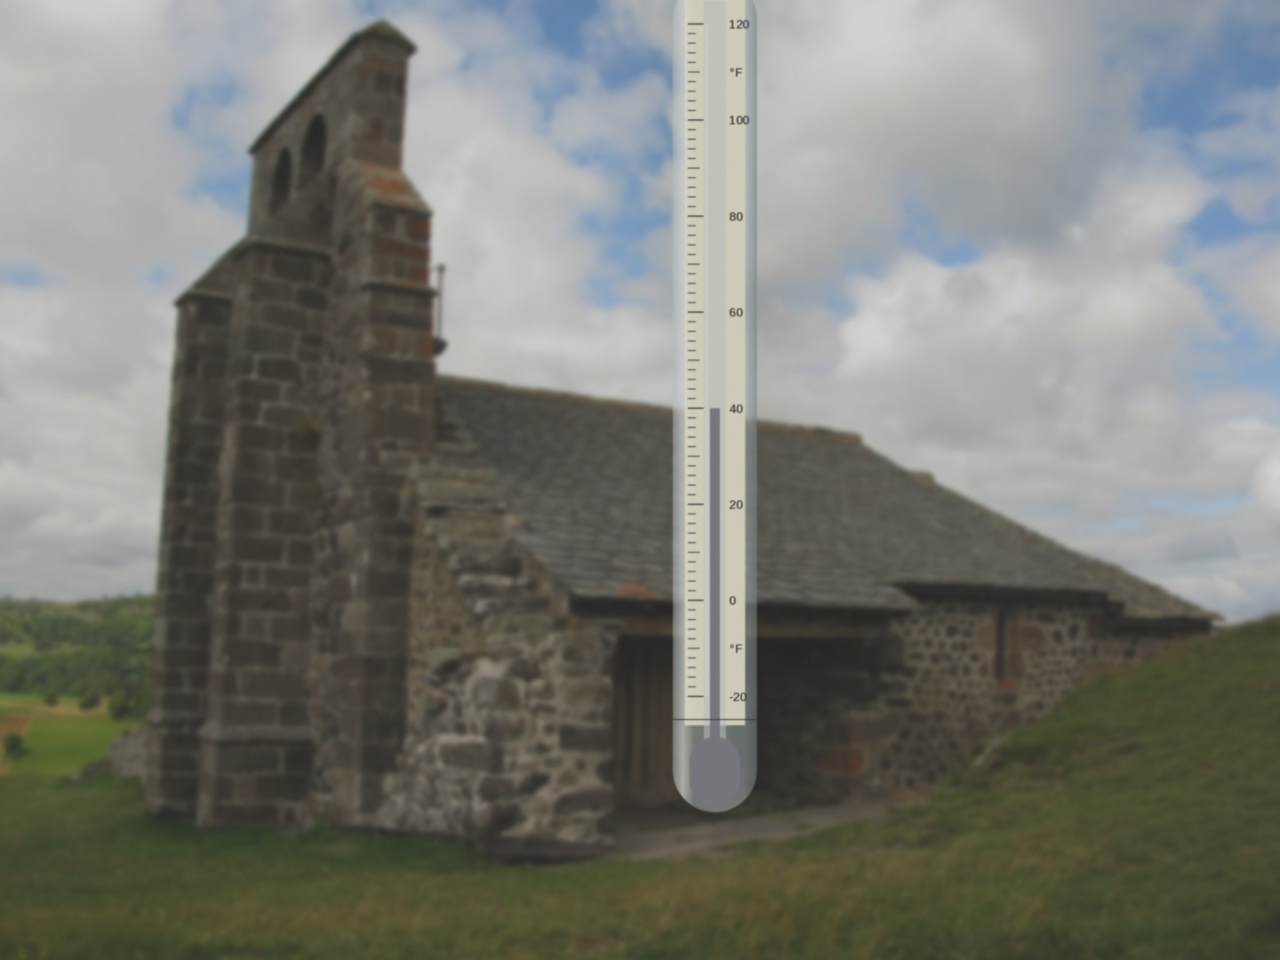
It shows **40** °F
